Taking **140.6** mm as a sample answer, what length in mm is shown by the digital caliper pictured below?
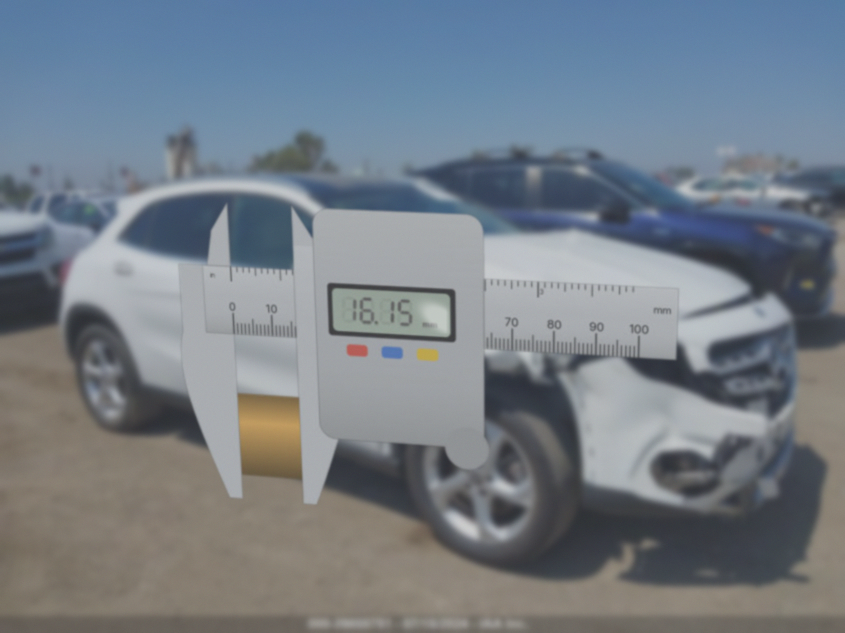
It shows **16.15** mm
